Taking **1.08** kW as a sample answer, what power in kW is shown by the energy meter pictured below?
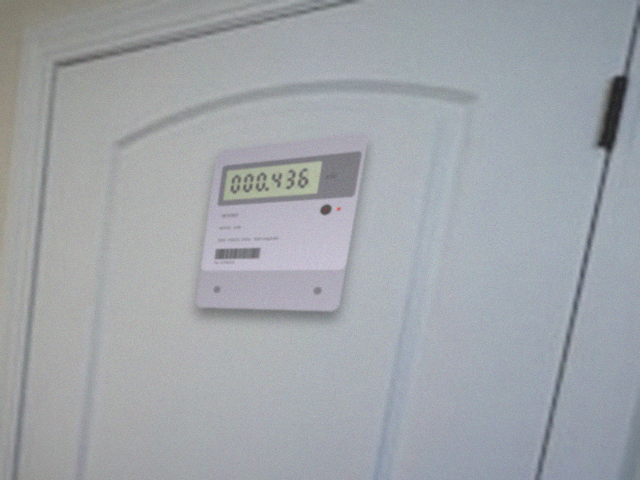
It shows **0.436** kW
